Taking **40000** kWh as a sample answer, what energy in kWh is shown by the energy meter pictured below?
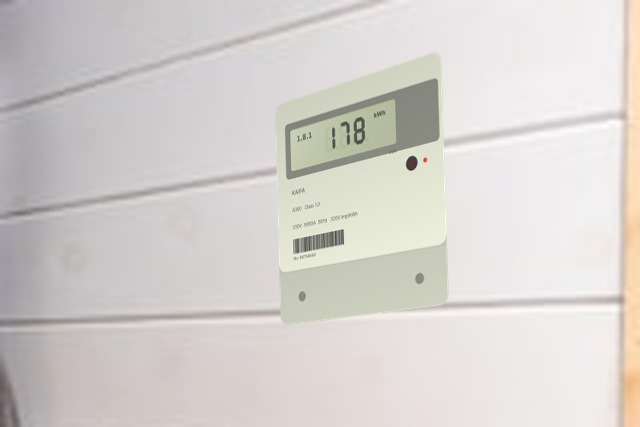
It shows **178** kWh
